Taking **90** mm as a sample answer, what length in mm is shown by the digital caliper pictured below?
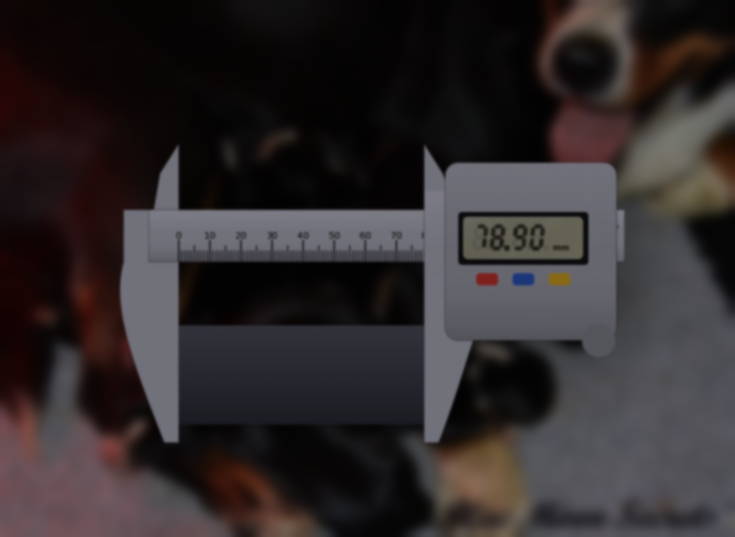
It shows **78.90** mm
